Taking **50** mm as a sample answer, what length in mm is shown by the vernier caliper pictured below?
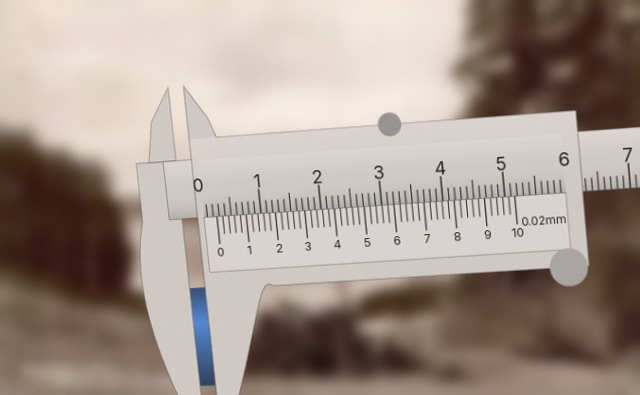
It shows **2.6** mm
